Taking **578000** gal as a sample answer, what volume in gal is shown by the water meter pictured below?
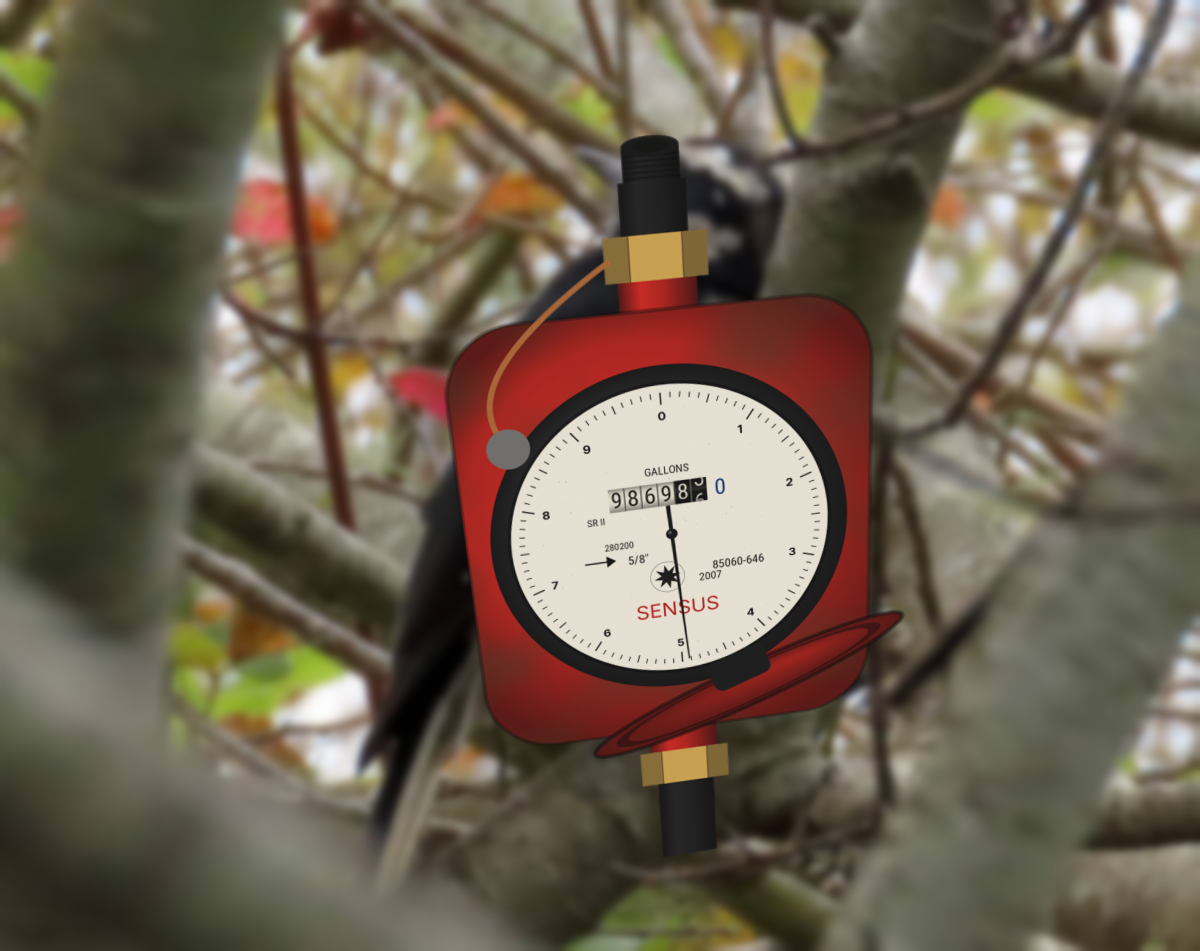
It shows **9869854.9** gal
